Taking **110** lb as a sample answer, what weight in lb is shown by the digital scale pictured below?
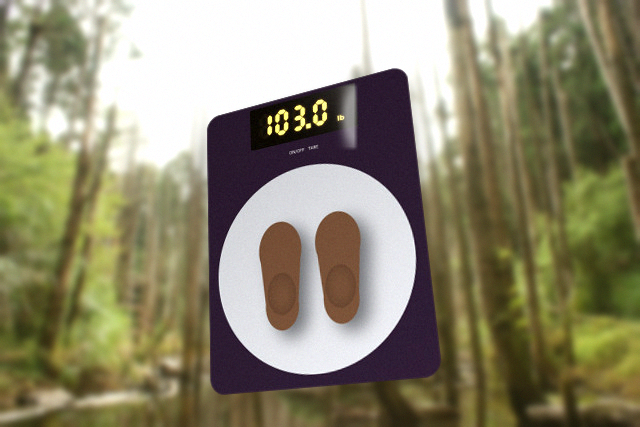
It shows **103.0** lb
